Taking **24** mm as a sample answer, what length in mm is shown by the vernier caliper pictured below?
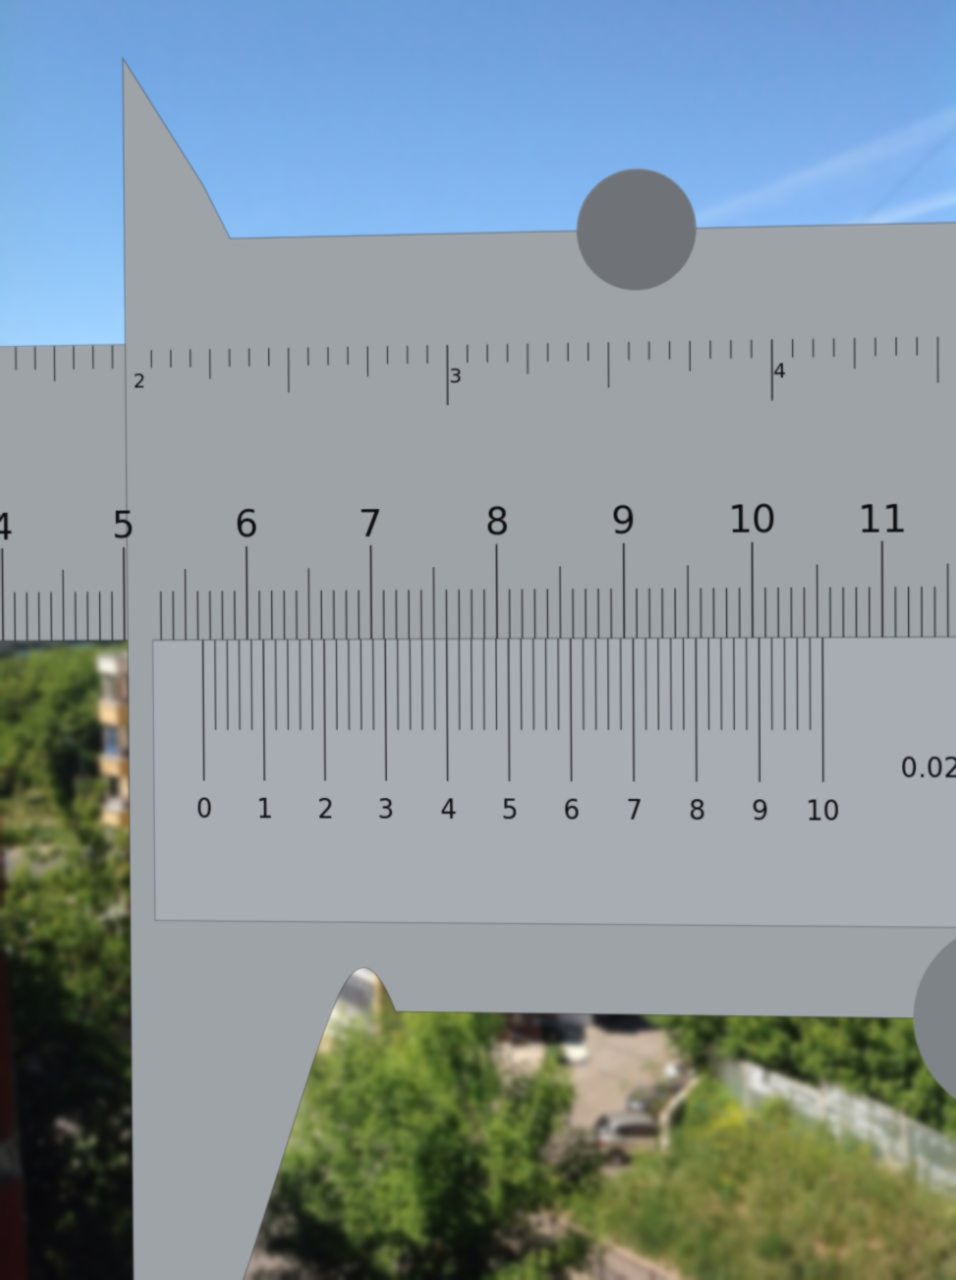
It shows **56.4** mm
